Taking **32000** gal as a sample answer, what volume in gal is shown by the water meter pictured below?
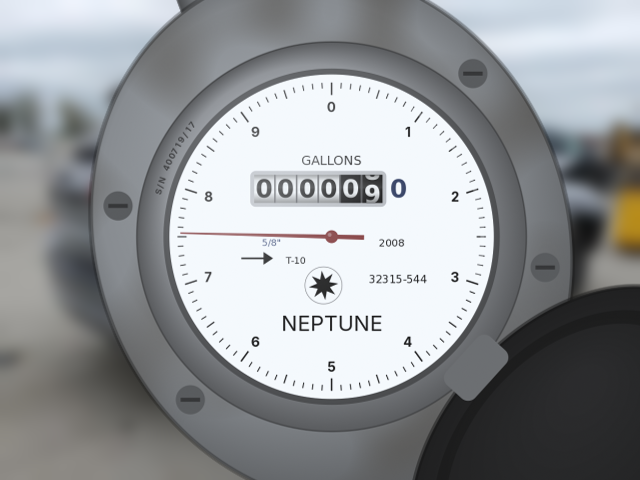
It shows **87.5** gal
